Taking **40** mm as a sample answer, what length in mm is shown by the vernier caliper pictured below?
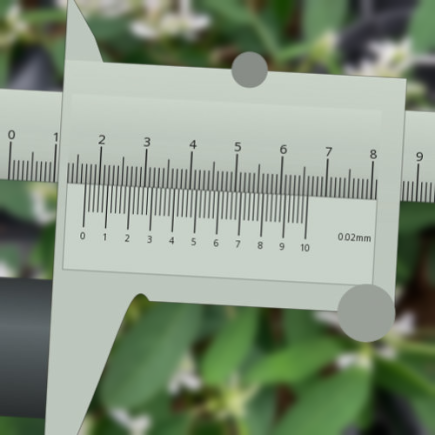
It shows **17.0** mm
